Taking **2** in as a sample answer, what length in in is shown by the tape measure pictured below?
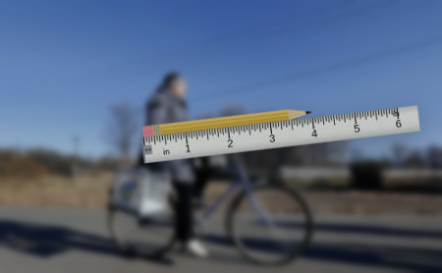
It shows **4** in
